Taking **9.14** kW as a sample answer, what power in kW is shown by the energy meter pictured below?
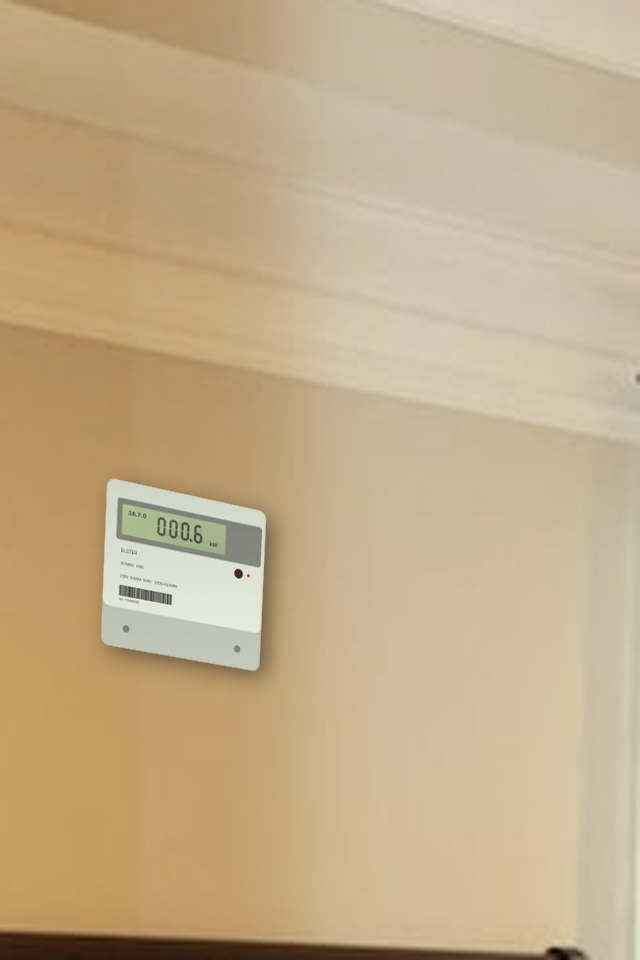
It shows **0.6** kW
